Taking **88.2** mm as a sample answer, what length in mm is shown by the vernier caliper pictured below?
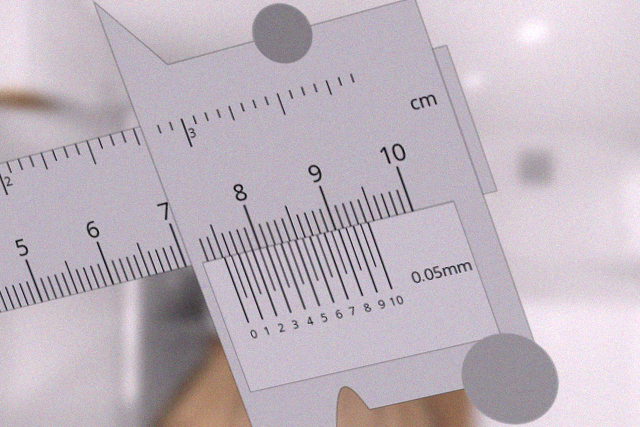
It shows **75.2** mm
